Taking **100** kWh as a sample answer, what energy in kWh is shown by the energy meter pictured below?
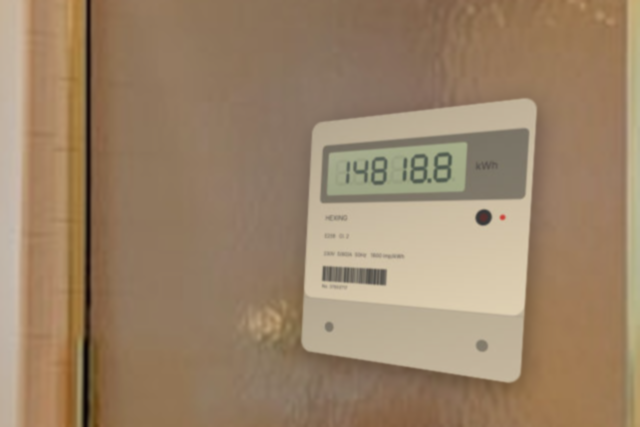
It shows **14818.8** kWh
